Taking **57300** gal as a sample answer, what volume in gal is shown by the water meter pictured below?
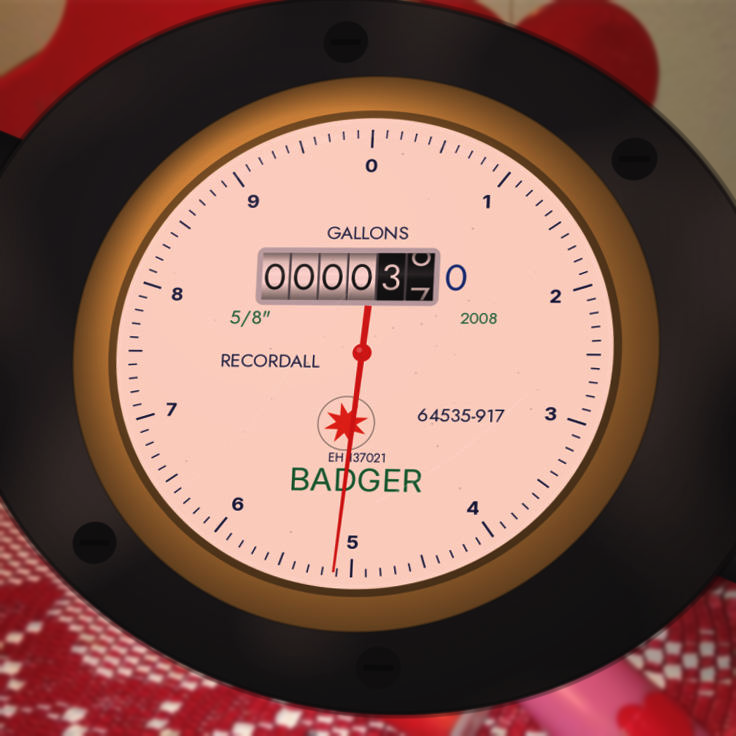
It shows **365.1** gal
